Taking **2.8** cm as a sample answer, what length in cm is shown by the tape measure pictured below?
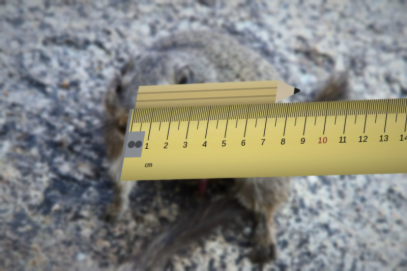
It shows **8.5** cm
